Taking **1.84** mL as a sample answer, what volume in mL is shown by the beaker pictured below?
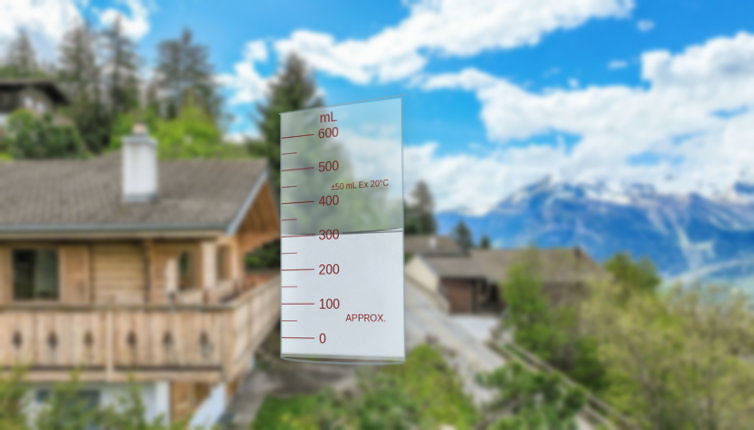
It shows **300** mL
